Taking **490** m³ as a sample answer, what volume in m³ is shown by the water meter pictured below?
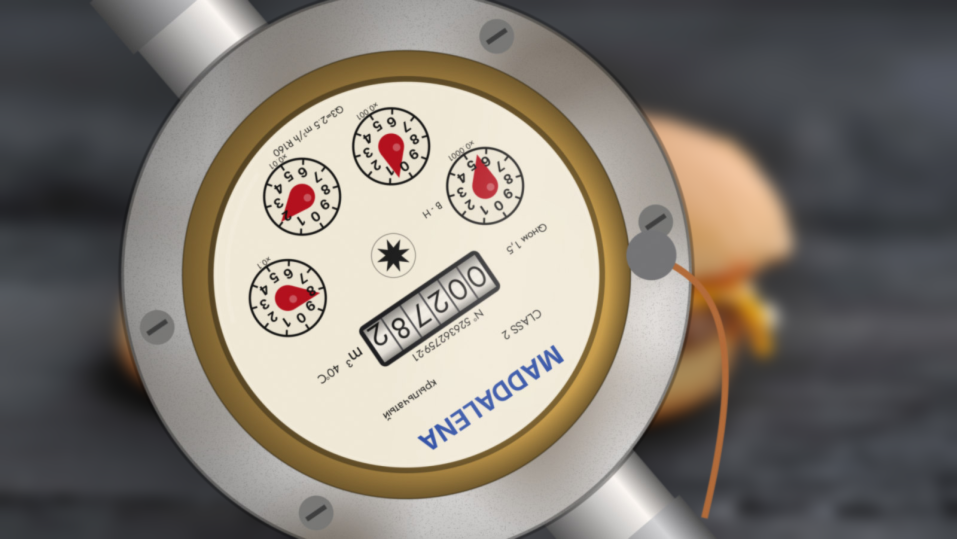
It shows **2781.8205** m³
